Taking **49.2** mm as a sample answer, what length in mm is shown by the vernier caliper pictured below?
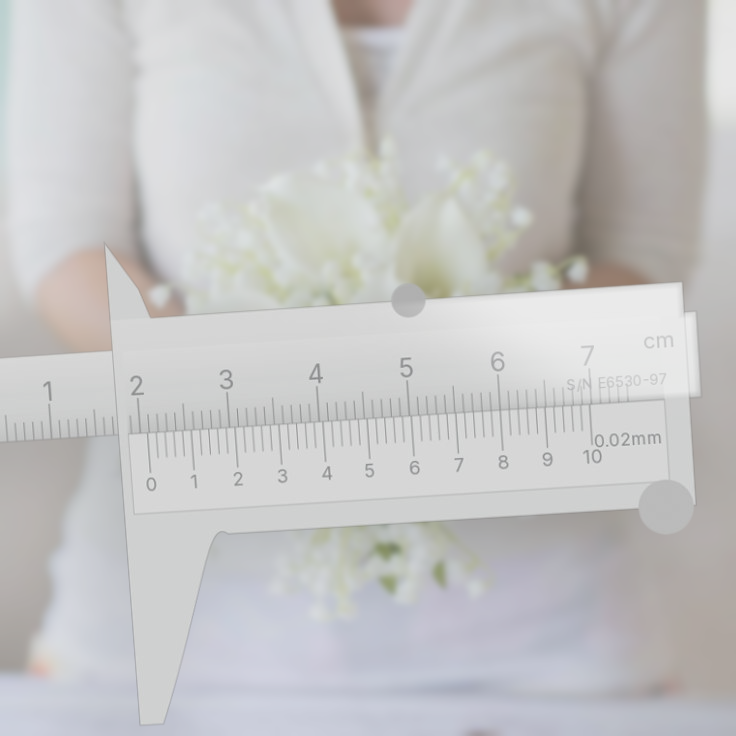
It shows **20.8** mm
